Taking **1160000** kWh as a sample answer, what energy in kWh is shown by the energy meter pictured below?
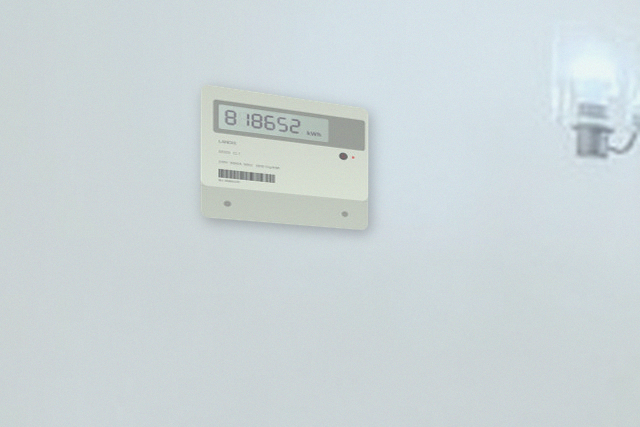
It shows **818652** kWh
